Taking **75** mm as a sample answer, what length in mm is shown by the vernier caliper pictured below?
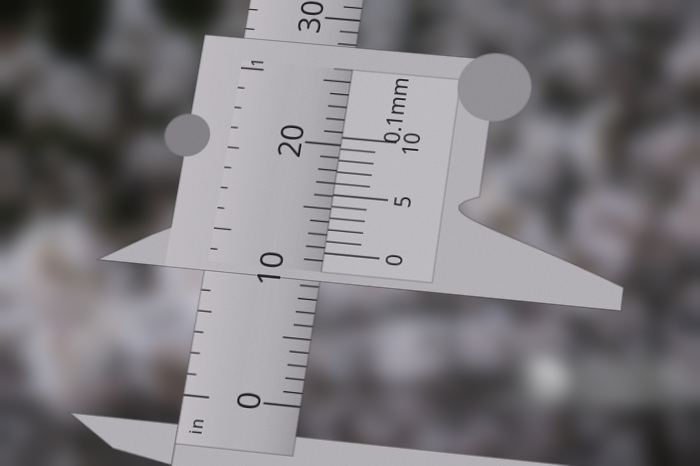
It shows **11.6** mm
